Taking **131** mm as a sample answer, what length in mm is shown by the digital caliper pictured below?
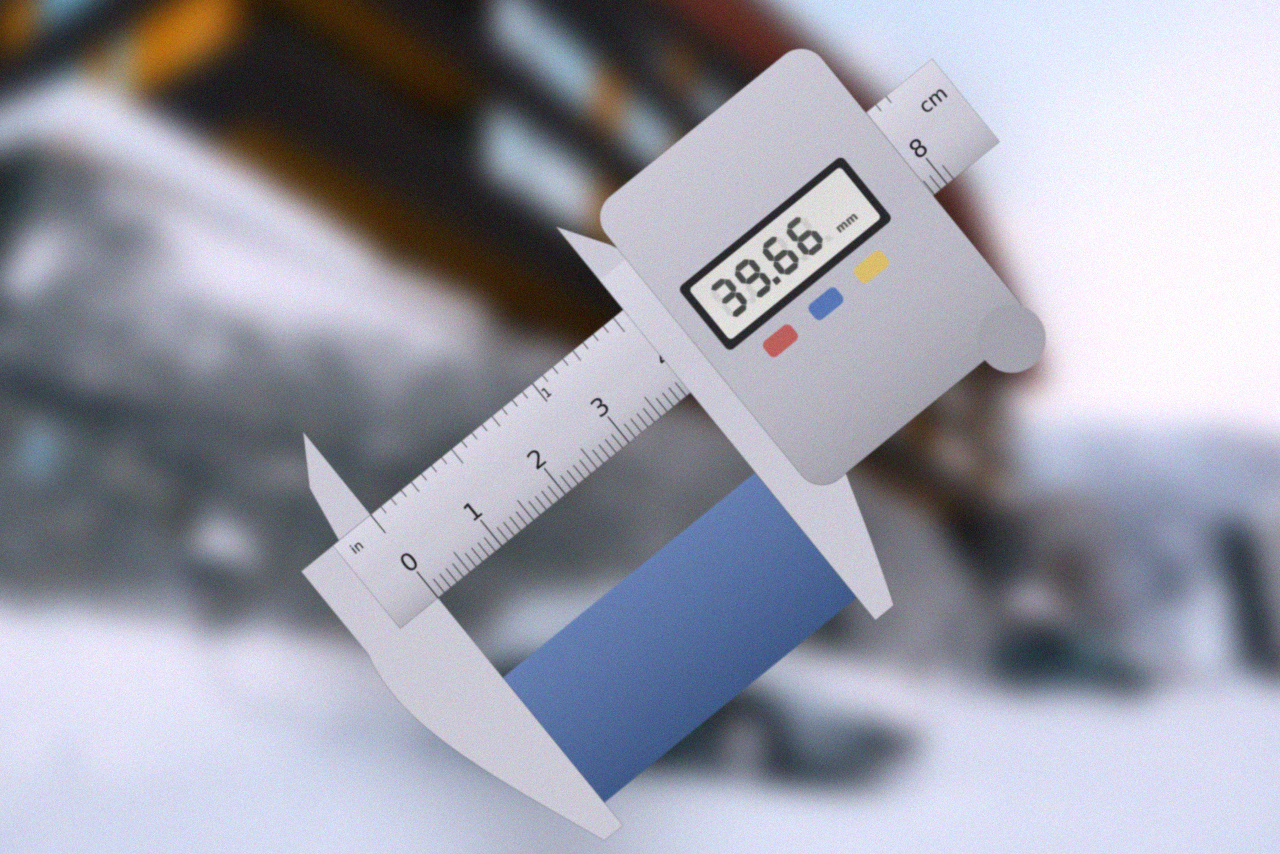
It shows **39.66** mm
